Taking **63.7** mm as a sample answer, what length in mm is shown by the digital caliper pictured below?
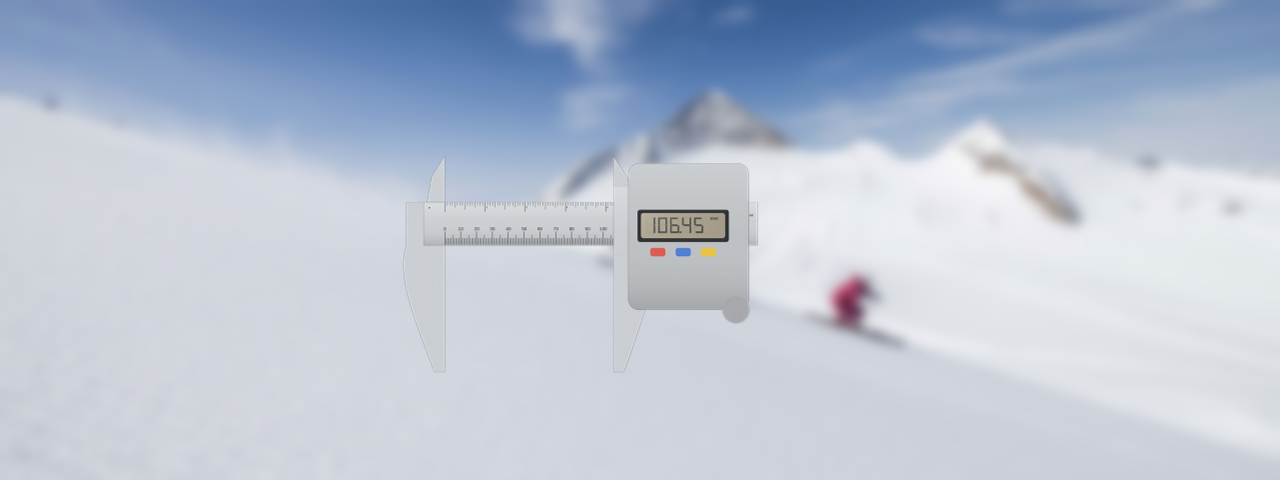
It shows **106.45** mm
